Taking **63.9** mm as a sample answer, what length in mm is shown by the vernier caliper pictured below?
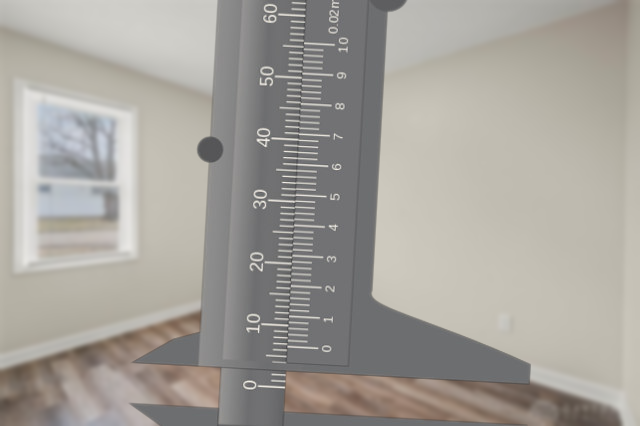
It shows **6.6** mm
